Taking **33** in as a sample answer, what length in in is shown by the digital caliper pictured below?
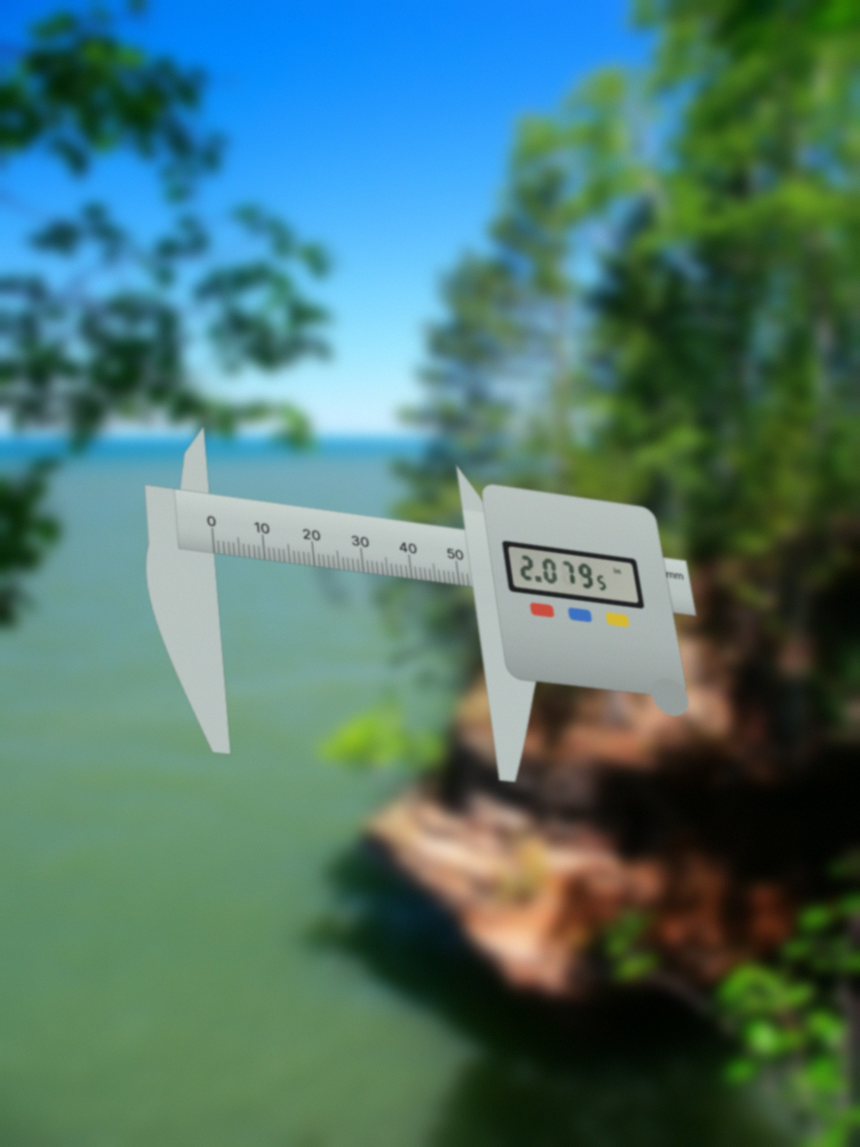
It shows **2.0795** in
